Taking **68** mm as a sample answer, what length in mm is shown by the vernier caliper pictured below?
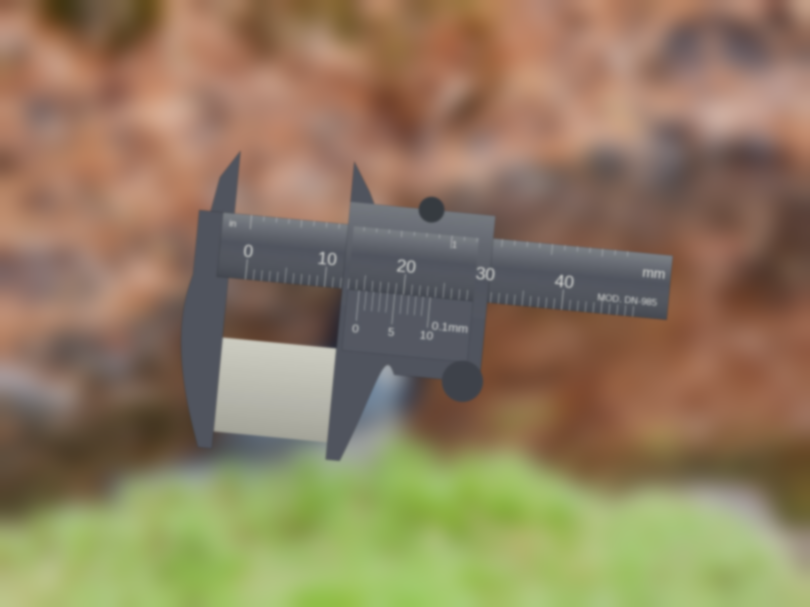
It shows **14.4** mm
